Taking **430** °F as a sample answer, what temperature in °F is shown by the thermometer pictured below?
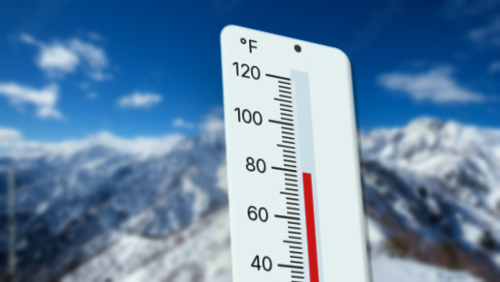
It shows **80** °F
